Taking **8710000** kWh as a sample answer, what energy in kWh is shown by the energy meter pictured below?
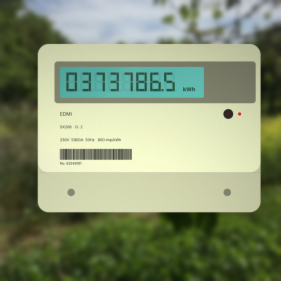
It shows **373786.5** kWh
